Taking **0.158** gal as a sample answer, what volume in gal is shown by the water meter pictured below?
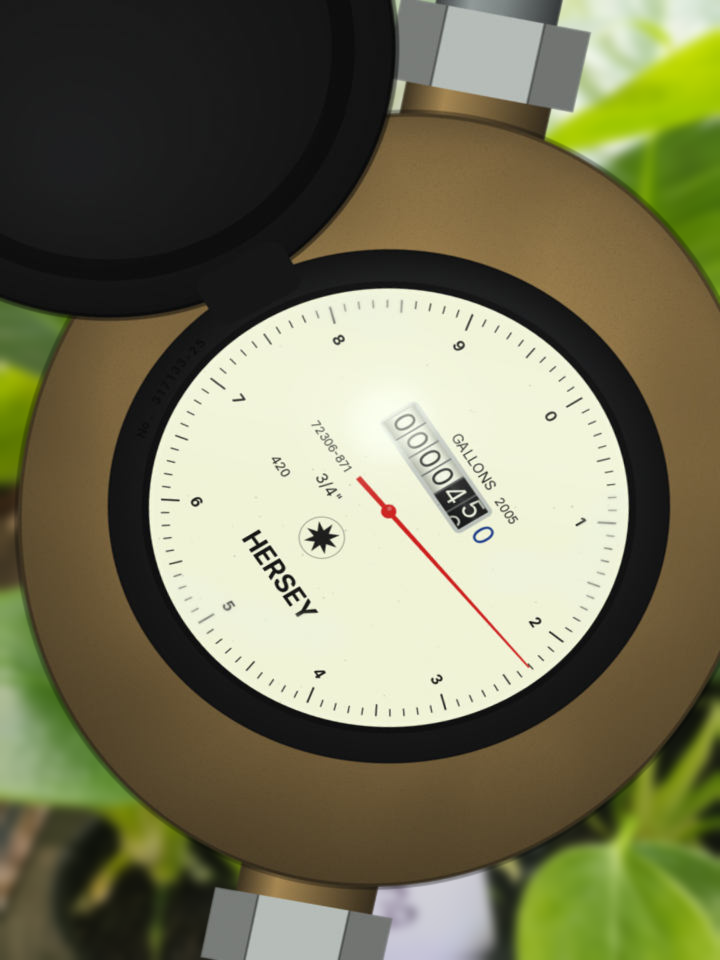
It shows **452.3** gal
